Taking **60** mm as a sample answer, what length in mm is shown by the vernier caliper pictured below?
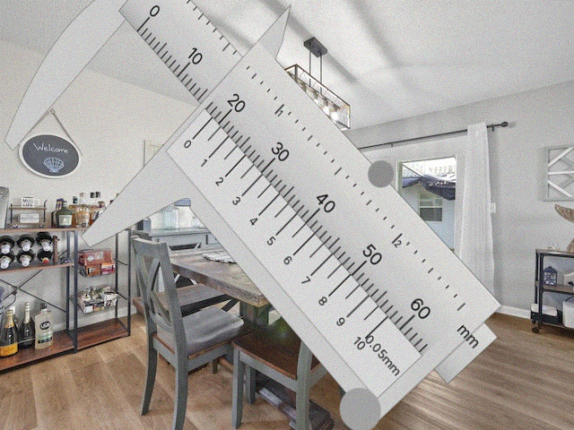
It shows **18.6** mm
